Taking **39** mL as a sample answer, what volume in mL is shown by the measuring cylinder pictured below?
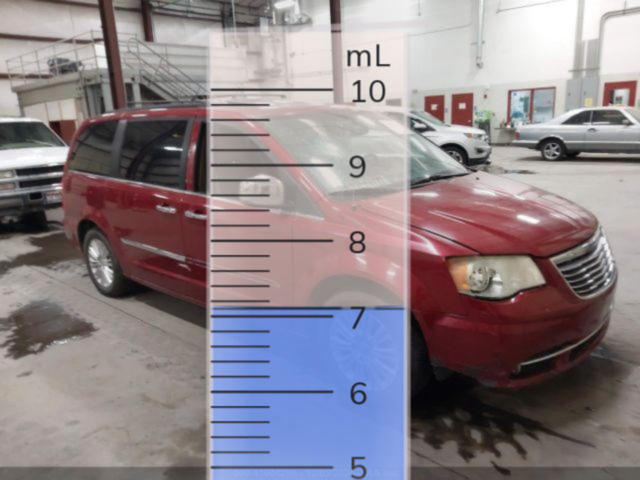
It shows **7.1** mL
